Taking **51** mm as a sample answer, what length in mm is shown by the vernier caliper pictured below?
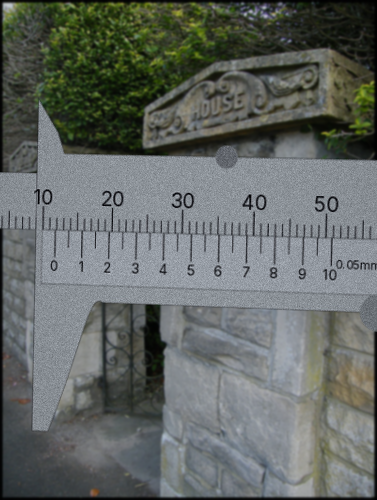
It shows **11.8** mm
